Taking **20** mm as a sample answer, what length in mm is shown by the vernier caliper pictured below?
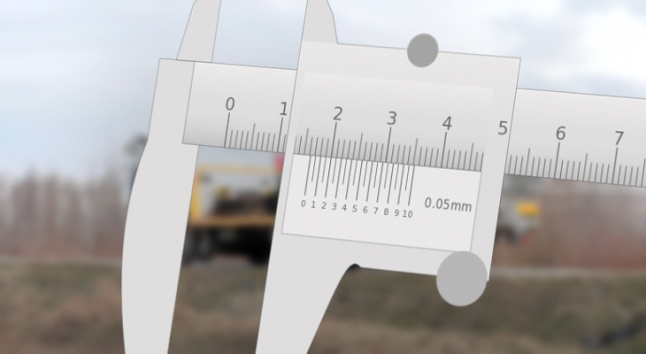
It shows **16.2** mm
